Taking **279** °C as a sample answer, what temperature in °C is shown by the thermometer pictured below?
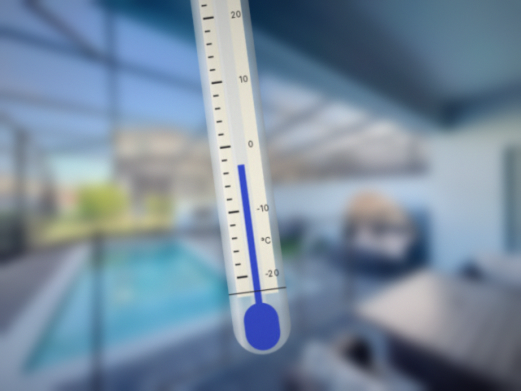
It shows **-3** °C
